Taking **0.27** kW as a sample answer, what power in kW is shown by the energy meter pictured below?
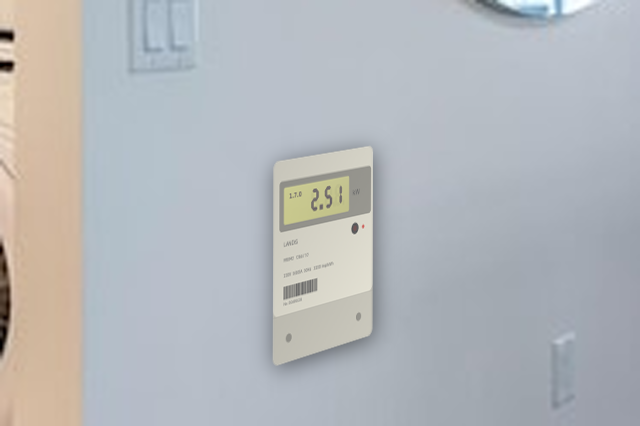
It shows **2.51** kW
